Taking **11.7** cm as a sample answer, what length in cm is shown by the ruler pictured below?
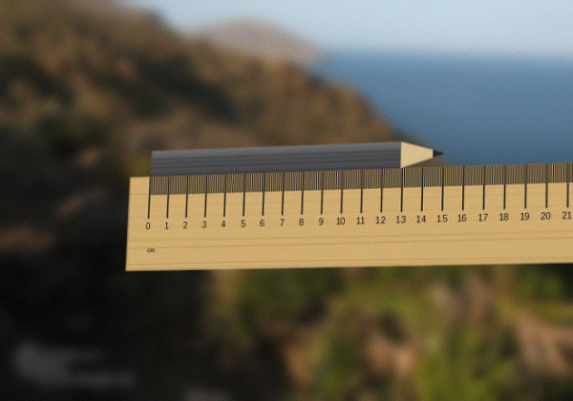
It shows **15** cm
